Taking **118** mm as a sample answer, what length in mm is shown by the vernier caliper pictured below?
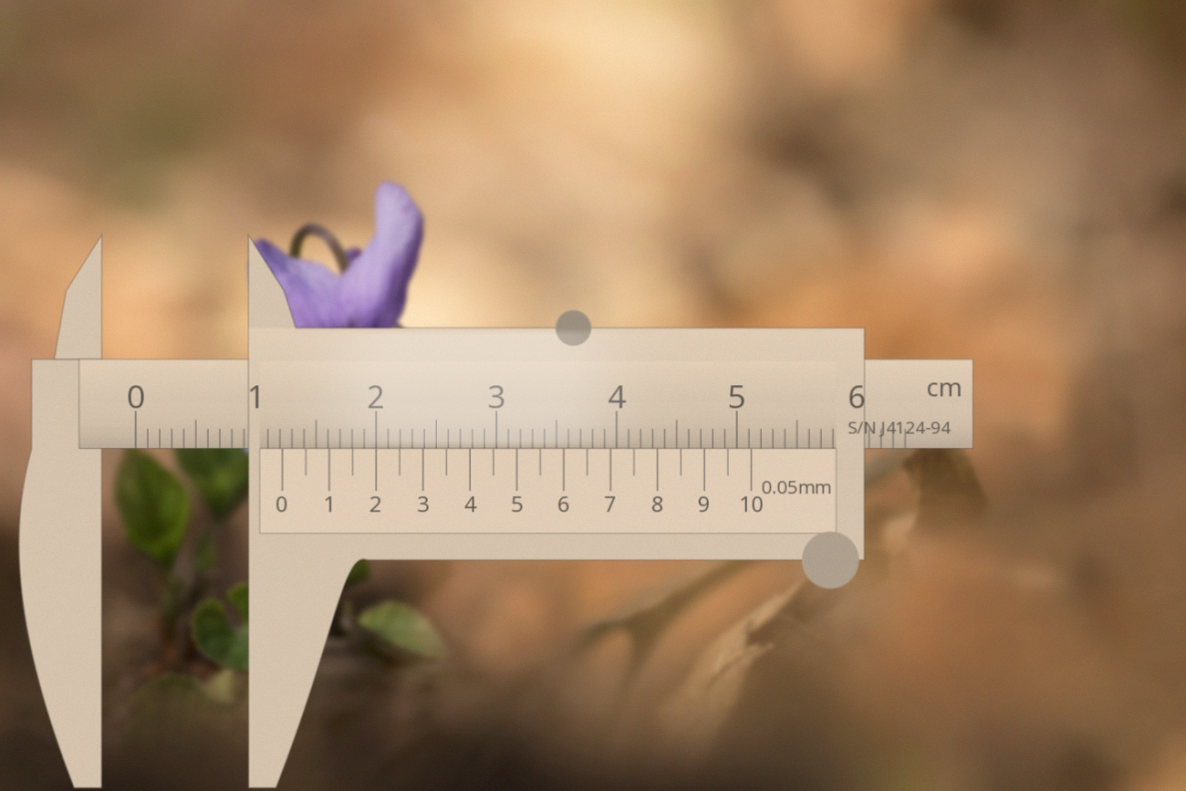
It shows **12.2** mm
